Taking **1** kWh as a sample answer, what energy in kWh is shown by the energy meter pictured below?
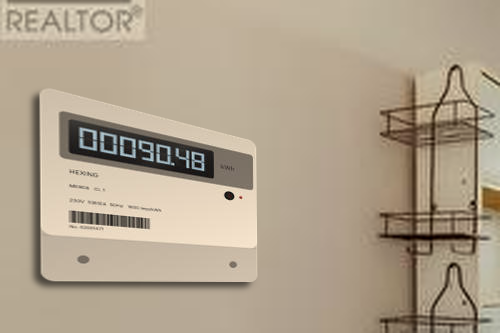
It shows **90.48** kWh
